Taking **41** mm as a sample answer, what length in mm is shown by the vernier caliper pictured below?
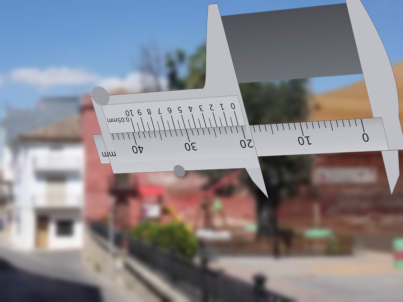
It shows **20.6** mm
